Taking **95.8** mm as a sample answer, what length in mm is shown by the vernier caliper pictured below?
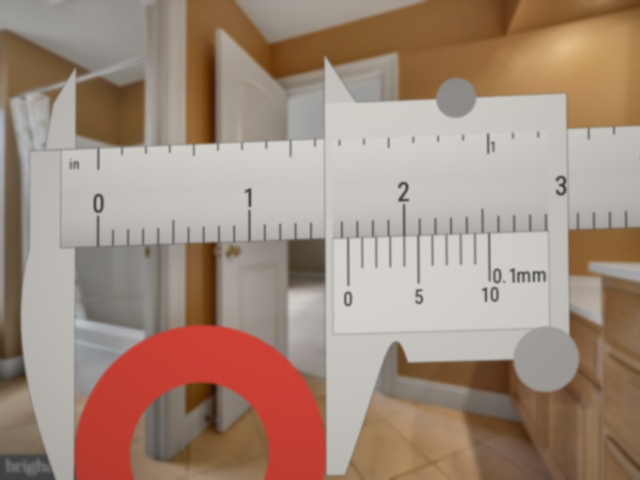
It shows **16.4** mm
